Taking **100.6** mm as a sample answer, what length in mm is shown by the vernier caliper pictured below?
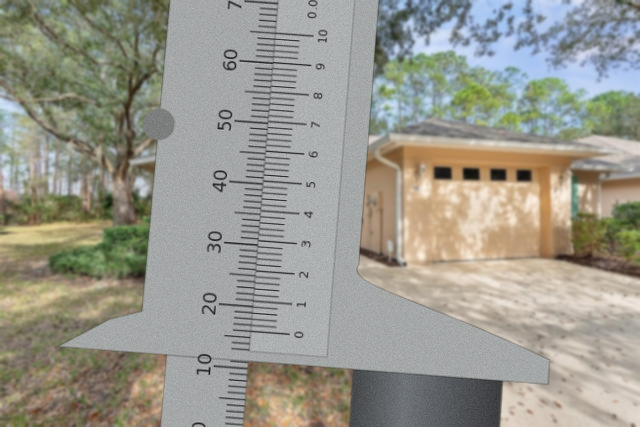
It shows **16.0** mm
